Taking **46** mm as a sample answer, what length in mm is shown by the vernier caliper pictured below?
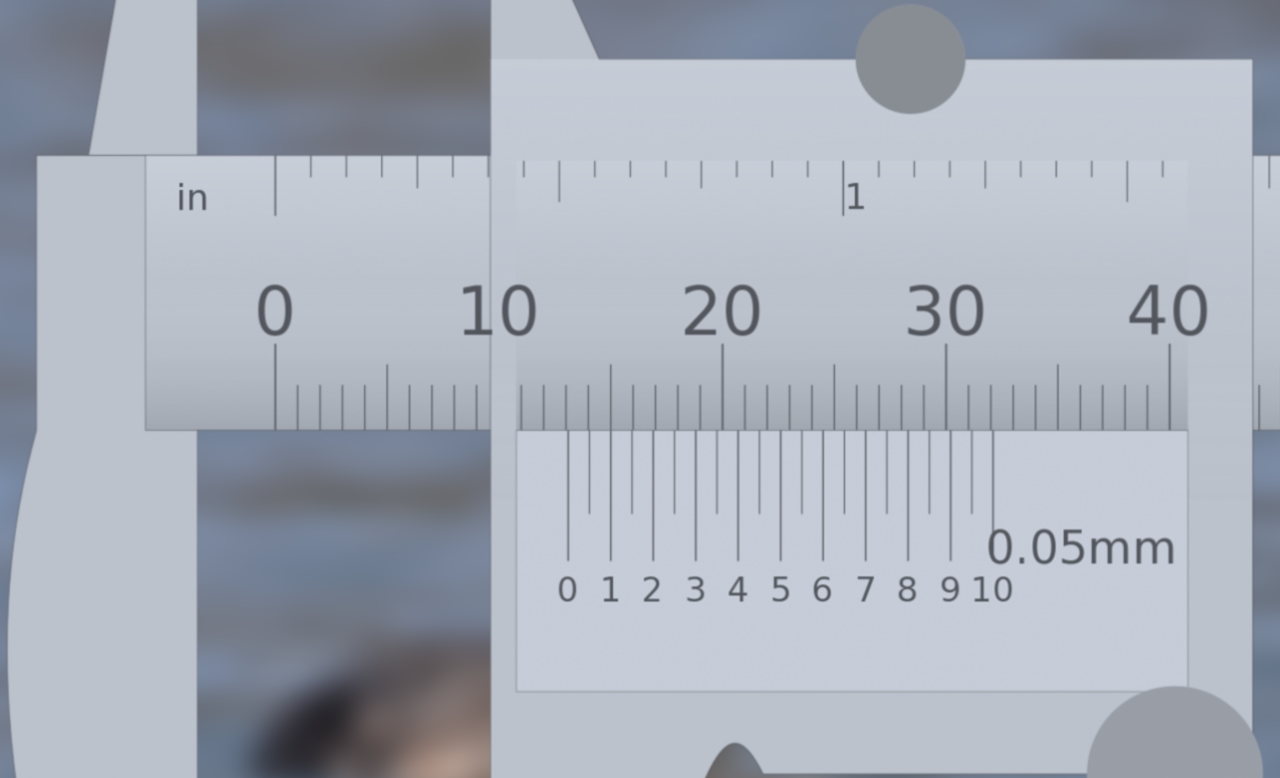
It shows **13.1** mm
